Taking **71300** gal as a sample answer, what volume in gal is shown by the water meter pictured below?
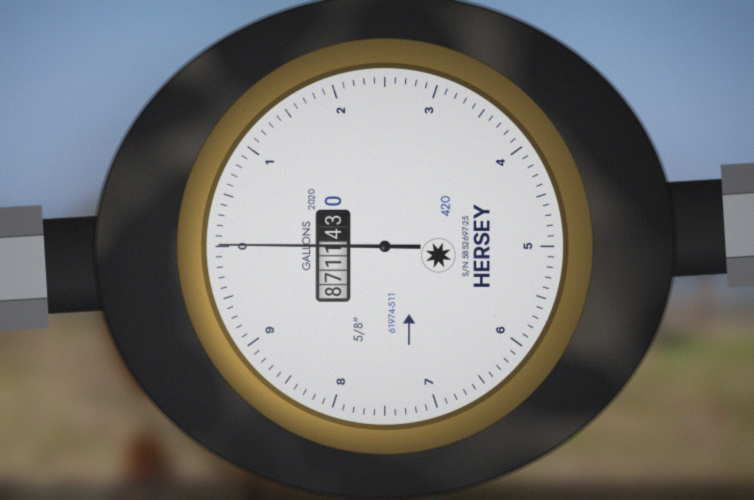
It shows **8711430.0** gal
